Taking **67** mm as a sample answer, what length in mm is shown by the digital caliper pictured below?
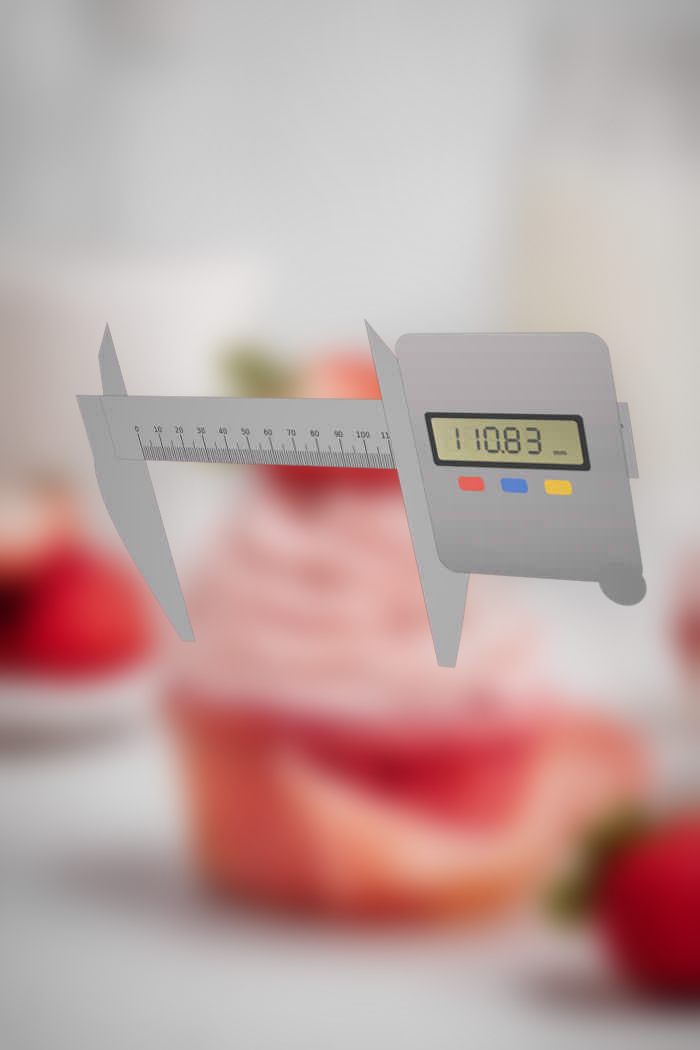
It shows **110.83** mm
